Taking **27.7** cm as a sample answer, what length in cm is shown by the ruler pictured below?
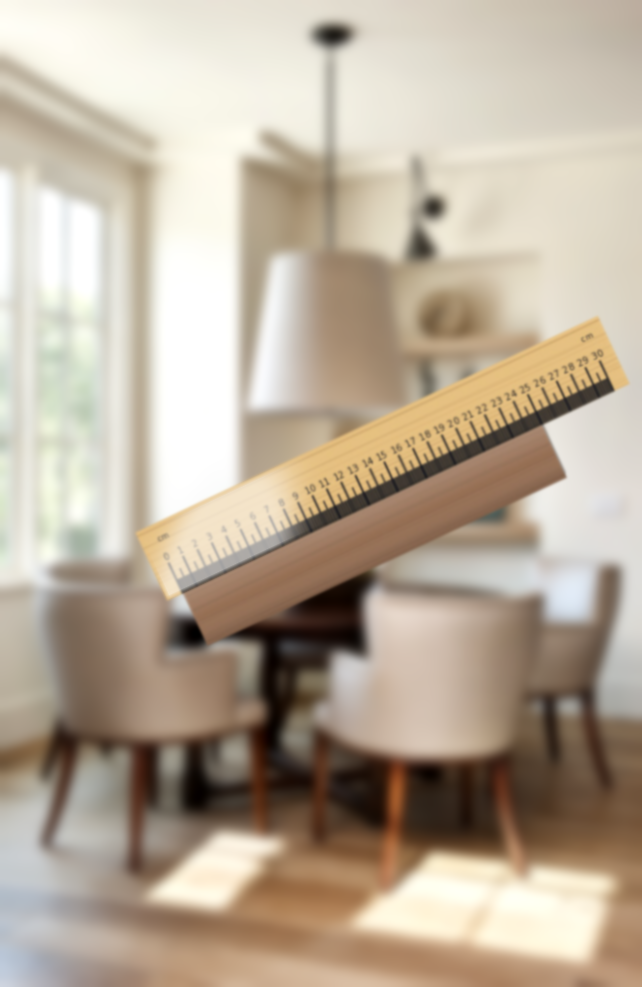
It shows **25** cm
